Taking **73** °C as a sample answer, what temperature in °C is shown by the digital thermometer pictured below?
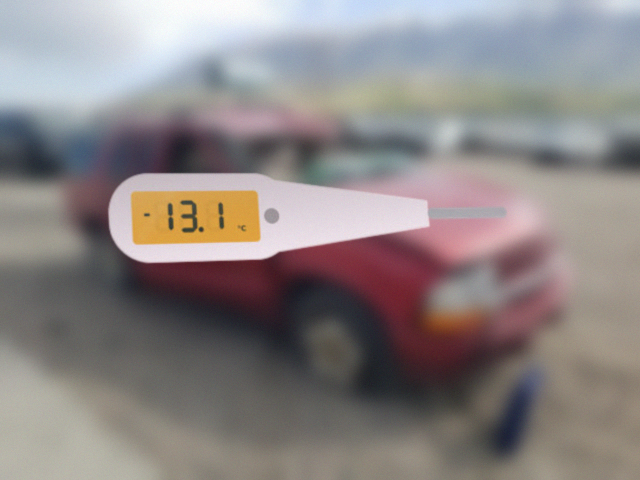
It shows **-13.1** °C
